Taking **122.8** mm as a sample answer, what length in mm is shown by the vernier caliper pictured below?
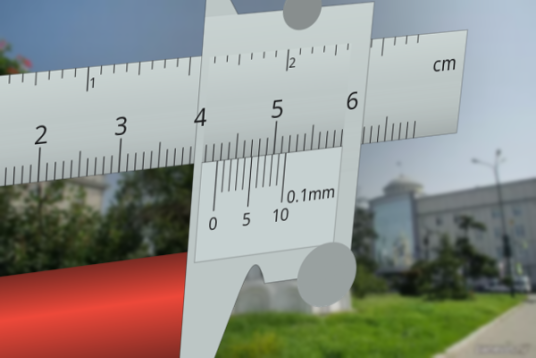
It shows **42.6** mm
